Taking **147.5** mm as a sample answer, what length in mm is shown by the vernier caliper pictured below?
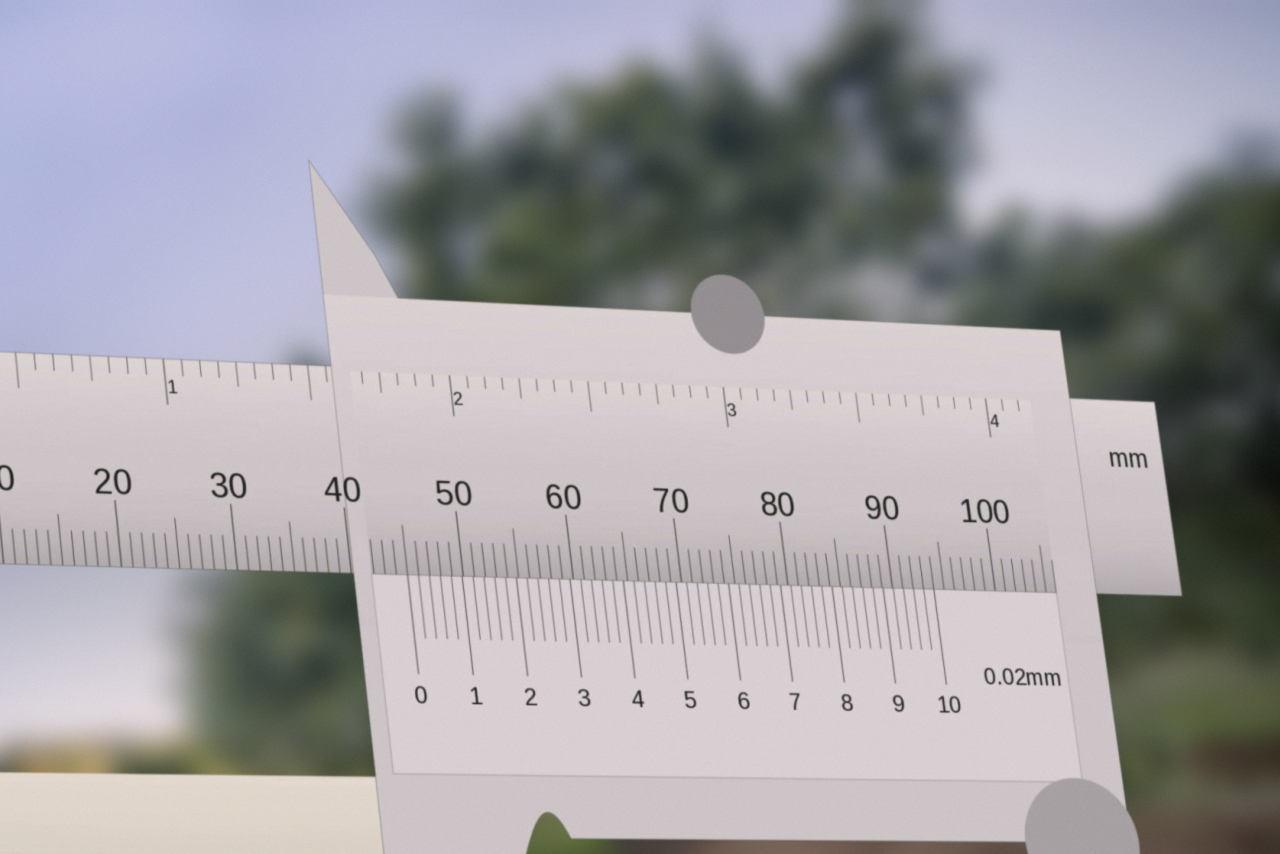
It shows **45.0** mm
